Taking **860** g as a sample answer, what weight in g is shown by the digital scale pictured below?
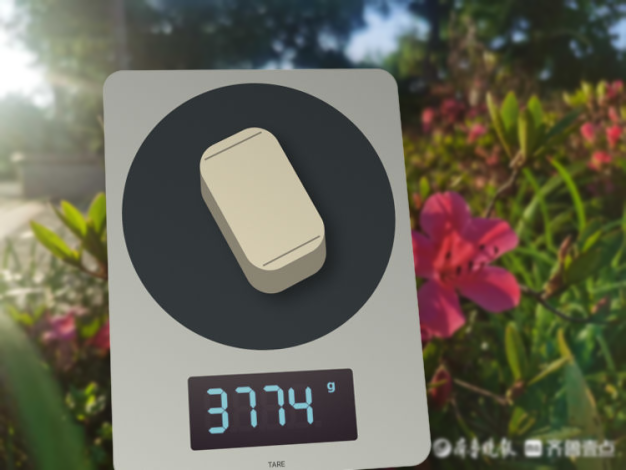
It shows **3774** g
